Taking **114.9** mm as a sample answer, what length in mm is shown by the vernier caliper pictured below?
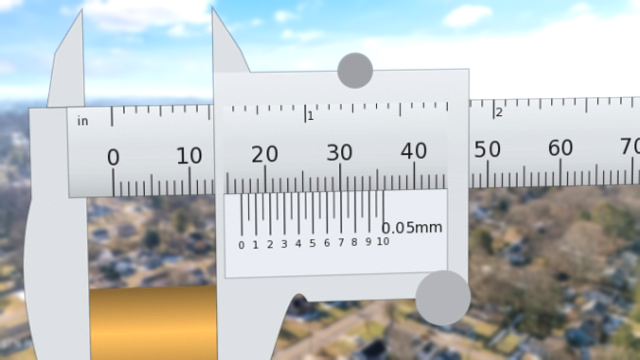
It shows **16.8** mm
